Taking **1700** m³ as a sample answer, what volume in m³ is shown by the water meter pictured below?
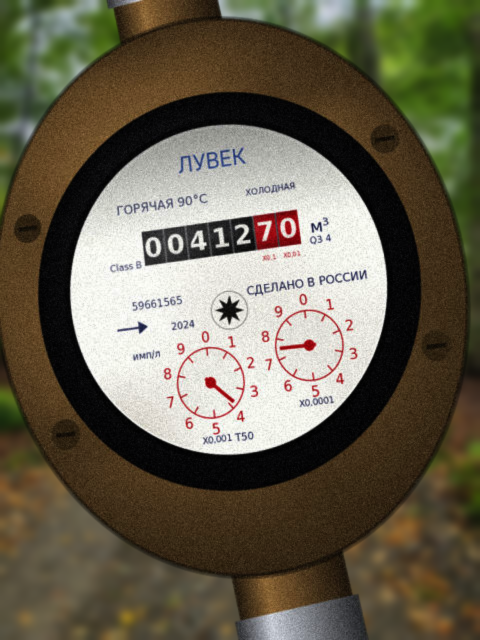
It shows **412.7037** m³
